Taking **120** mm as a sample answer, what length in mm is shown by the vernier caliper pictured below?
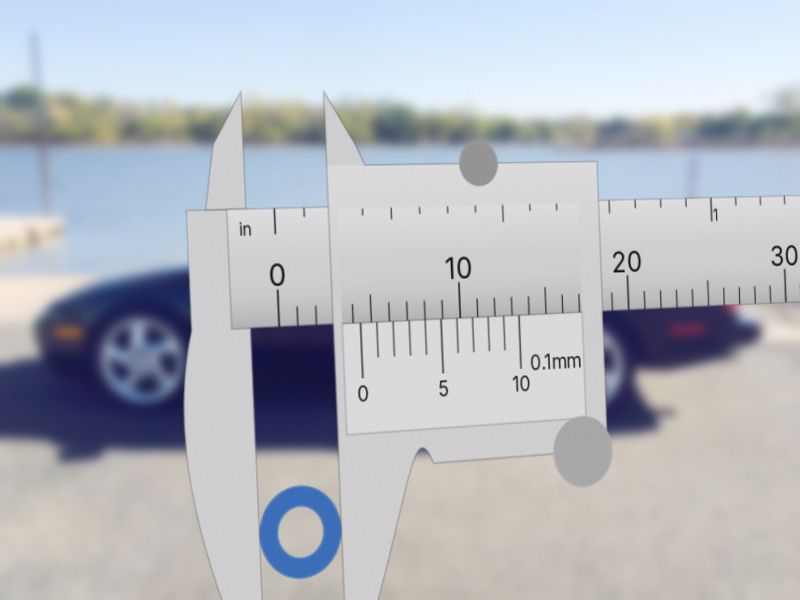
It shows **4.4** mm
